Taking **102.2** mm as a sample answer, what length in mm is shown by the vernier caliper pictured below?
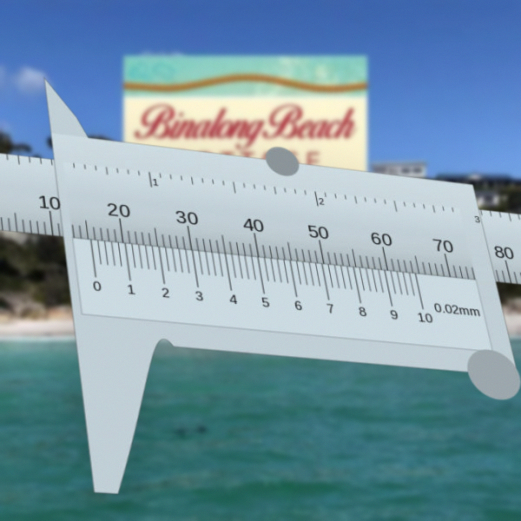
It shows **15.4** mm
